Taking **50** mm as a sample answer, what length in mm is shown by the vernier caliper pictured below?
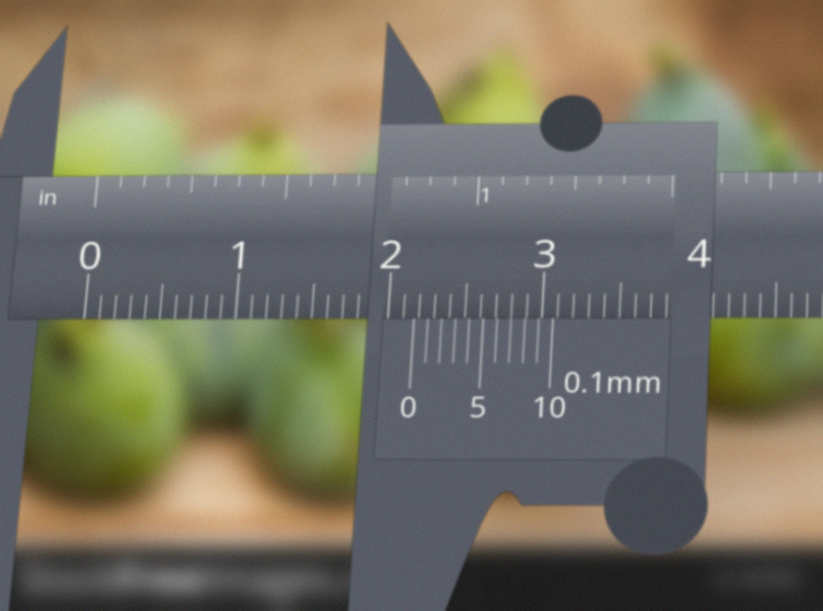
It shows **21.7** mm
